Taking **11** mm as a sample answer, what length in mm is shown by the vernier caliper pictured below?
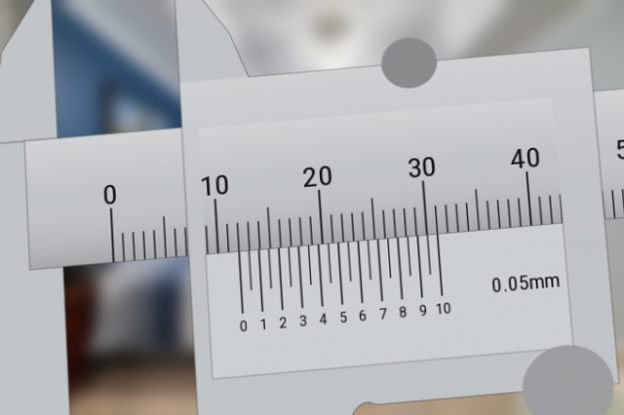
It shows **12.0** mm
